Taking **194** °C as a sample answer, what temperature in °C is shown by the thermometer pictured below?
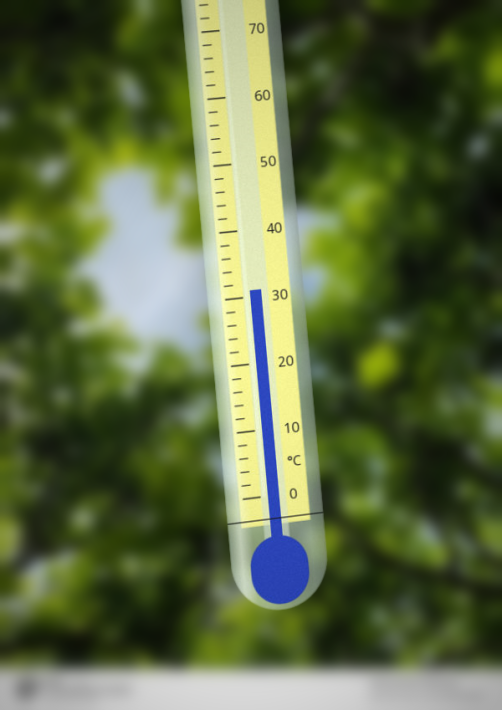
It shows **31** °C
